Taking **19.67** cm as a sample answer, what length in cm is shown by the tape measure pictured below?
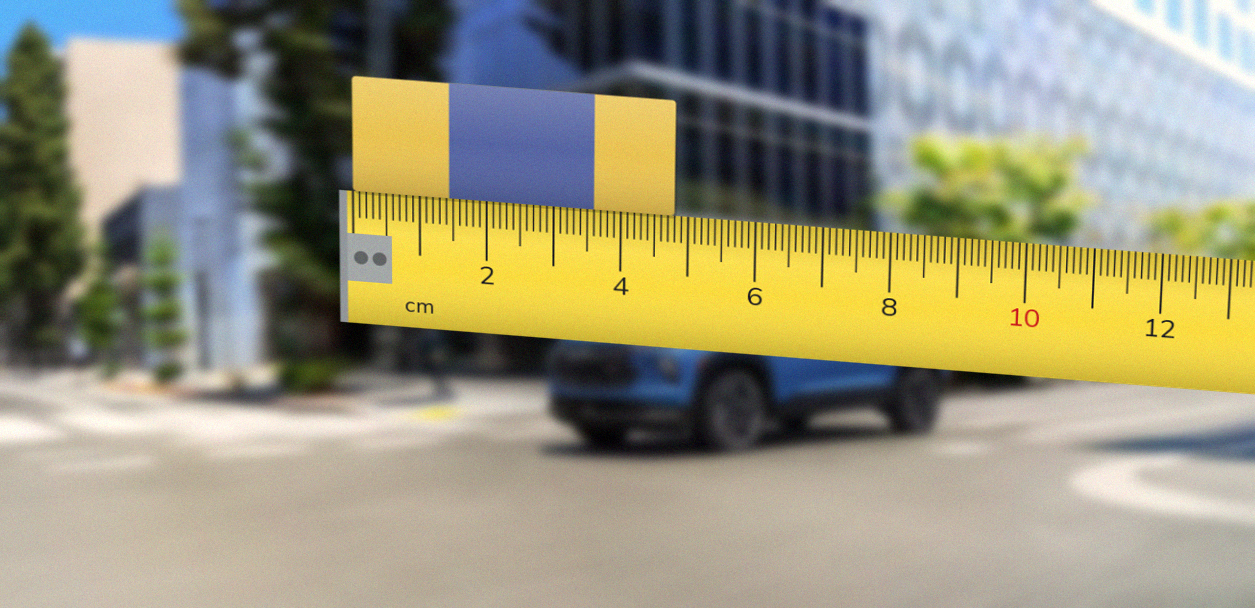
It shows **4.8** cm
